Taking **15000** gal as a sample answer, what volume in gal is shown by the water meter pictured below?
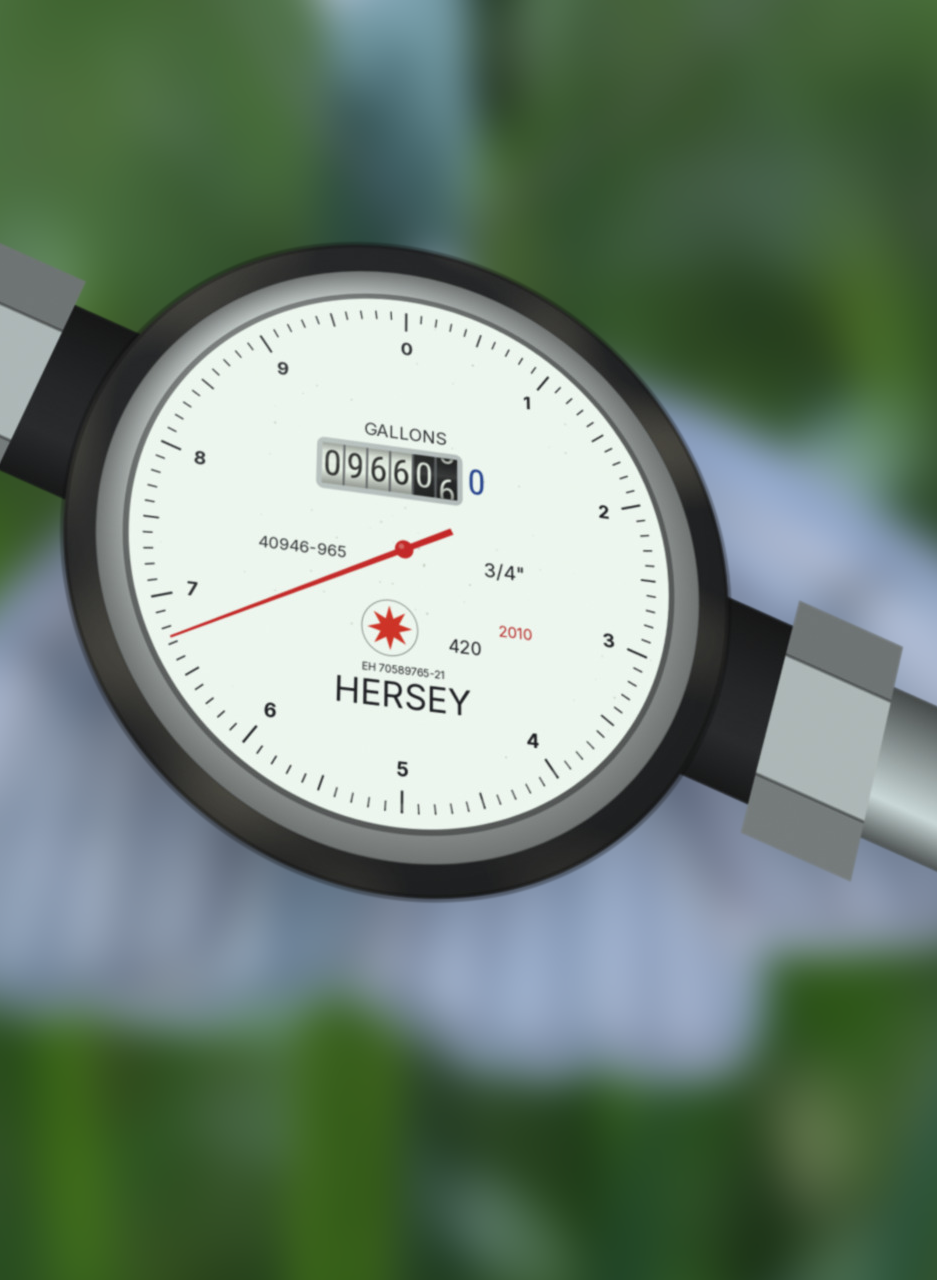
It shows **966056.7** gal
